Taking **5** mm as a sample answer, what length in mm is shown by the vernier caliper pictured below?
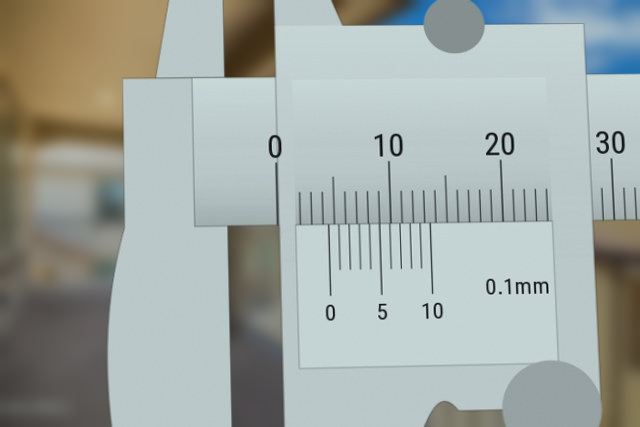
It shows **4.5** mm
